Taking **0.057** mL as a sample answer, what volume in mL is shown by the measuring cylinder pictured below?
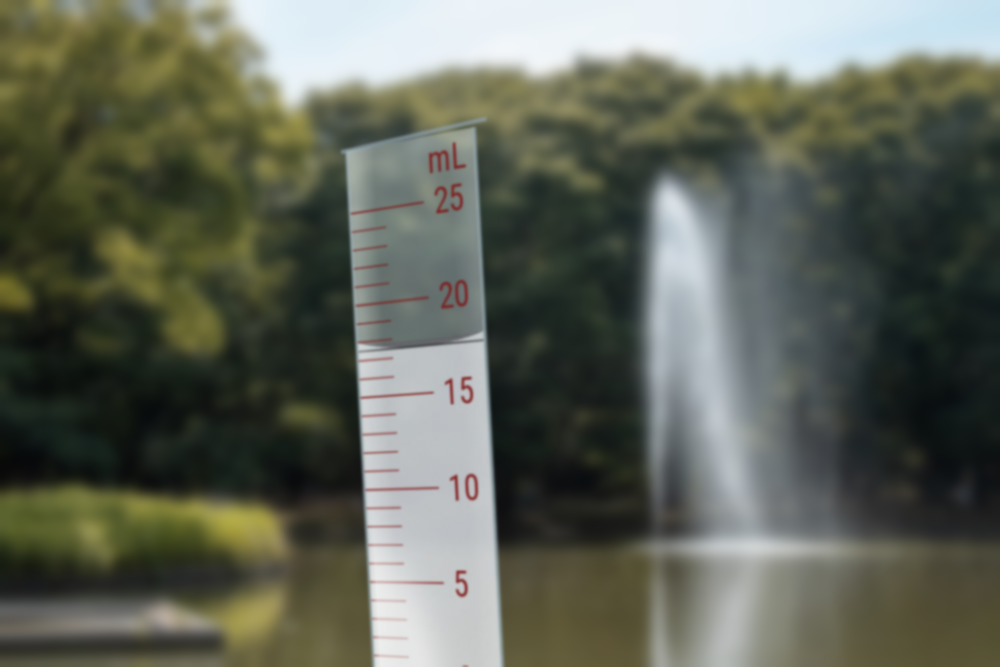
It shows **17.5** mL
